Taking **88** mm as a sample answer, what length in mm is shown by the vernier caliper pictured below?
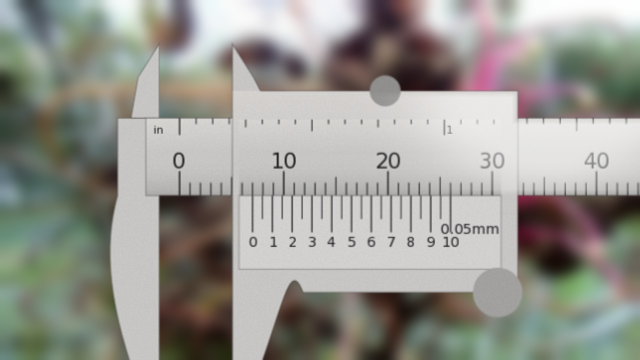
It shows **7.0** mm
